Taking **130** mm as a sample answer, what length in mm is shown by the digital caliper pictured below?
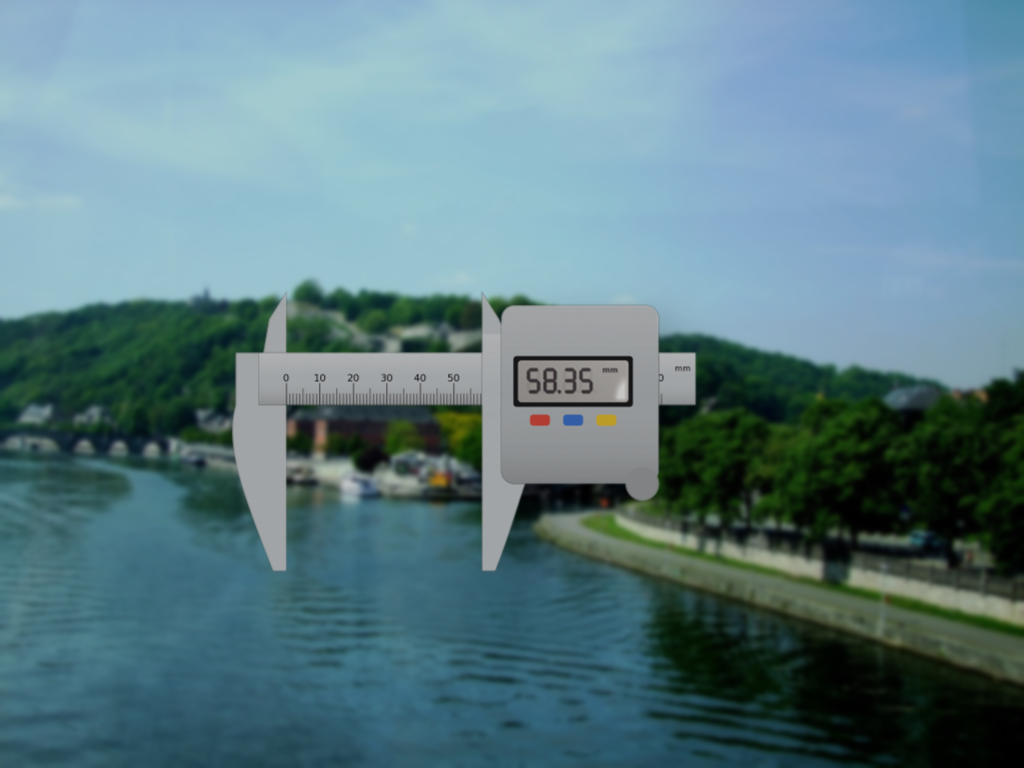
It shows **58.35** mm
